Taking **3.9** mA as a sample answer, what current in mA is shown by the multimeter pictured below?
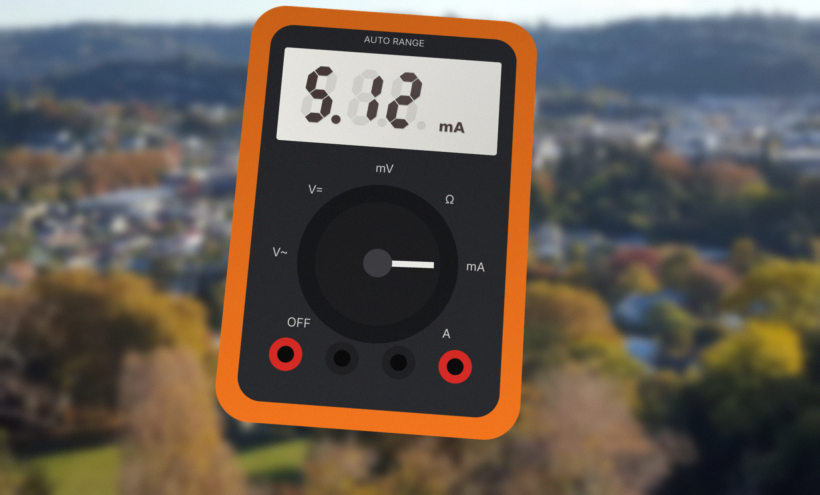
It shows **5.12** mA
